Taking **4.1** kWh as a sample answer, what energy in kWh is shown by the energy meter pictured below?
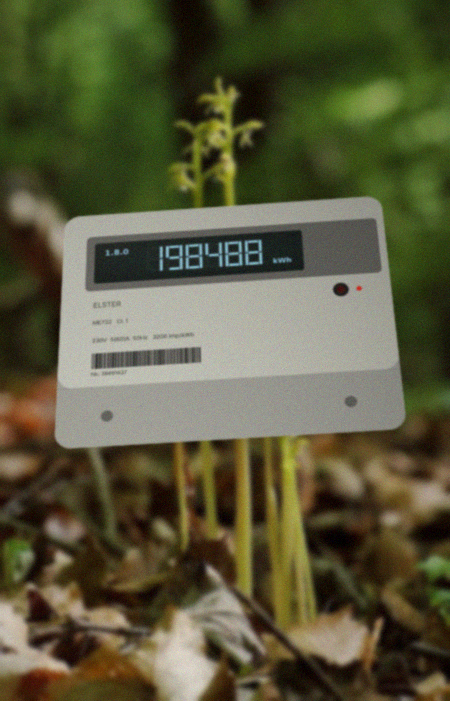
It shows **198488** kWh
